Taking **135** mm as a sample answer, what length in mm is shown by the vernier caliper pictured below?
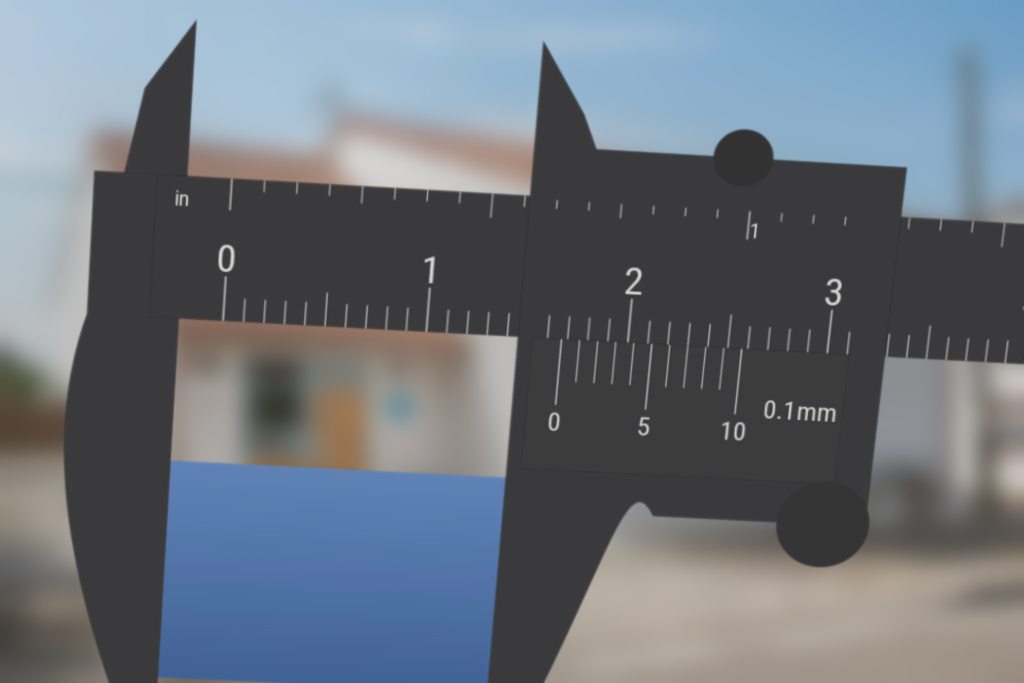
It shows **16.7** mm
